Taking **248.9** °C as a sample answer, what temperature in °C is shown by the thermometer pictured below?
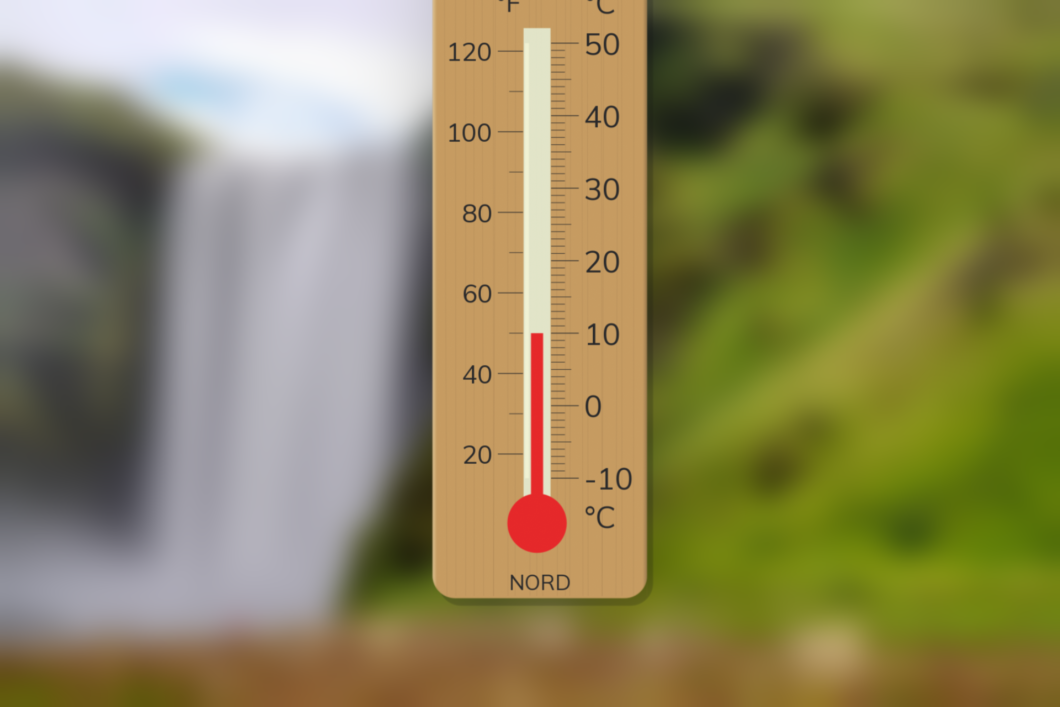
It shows **10** °C
